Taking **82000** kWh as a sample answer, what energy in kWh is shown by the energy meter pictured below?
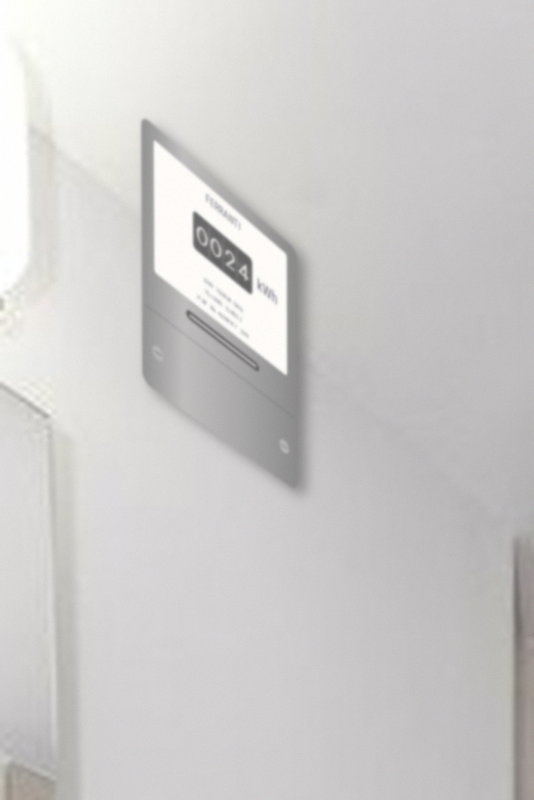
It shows **24** kWh
